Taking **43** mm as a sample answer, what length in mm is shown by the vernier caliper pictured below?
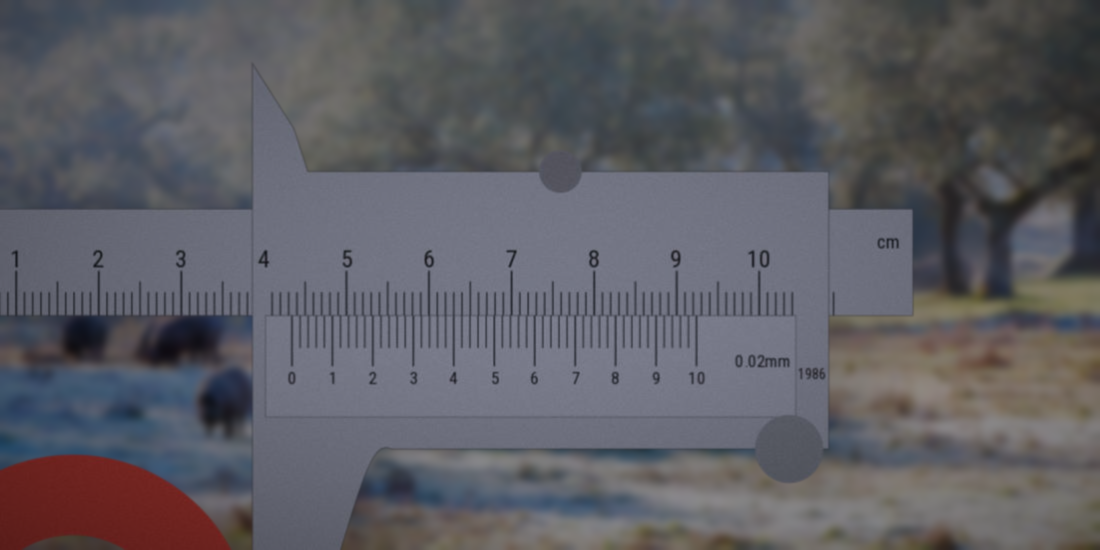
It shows **43.4** mm
